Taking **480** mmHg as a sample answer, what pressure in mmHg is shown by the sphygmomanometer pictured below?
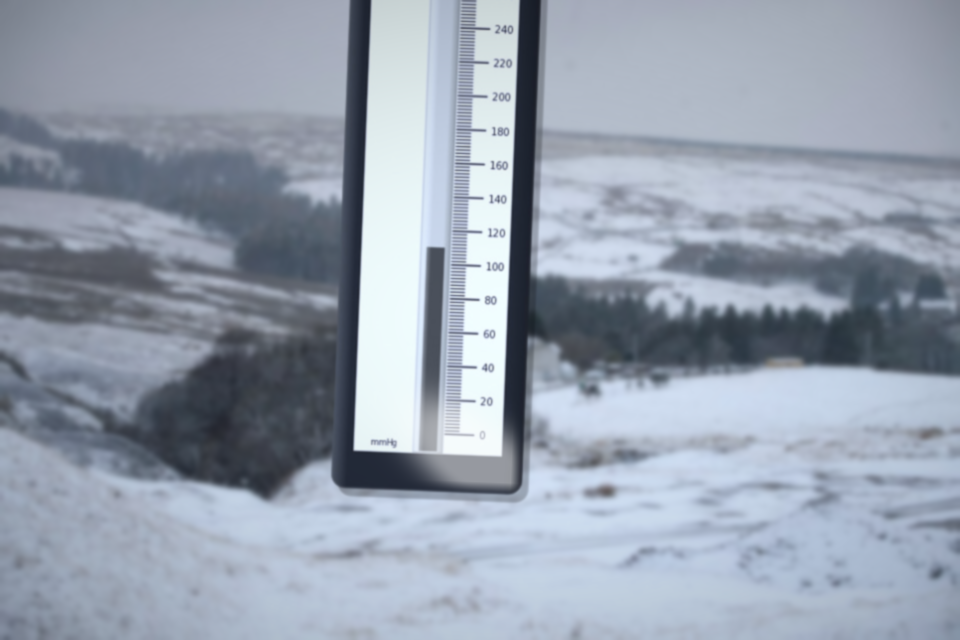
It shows **110** mmHg
